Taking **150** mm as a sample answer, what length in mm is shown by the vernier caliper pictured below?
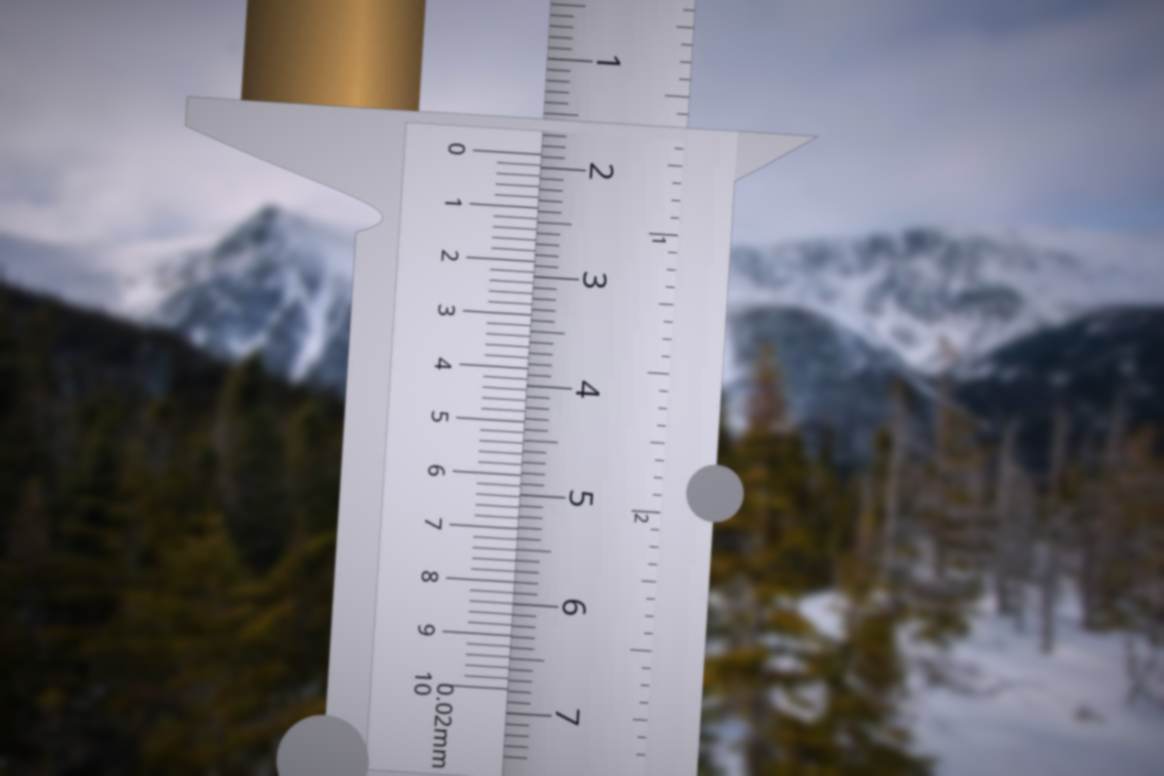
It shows **18.8** mm
